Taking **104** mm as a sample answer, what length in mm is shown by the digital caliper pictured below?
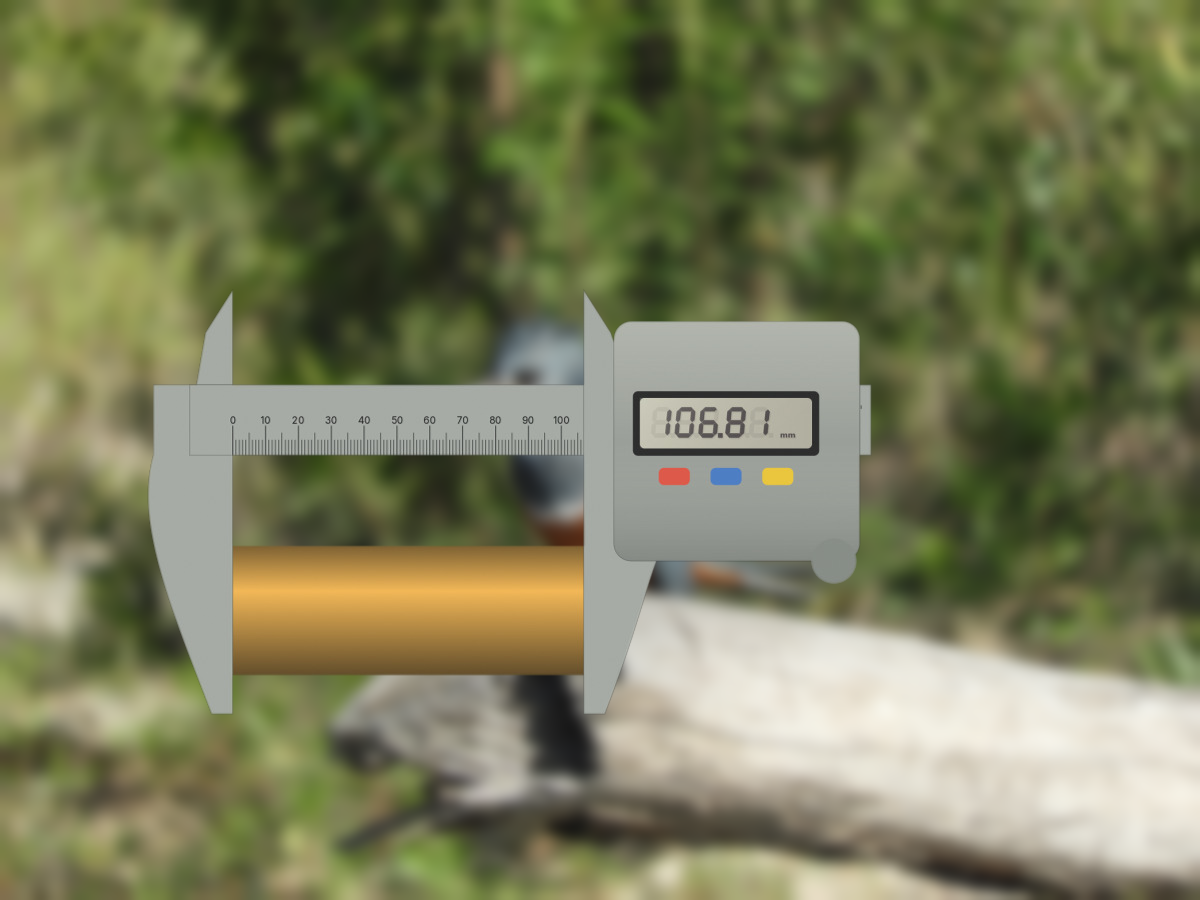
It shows **106.81** mm
